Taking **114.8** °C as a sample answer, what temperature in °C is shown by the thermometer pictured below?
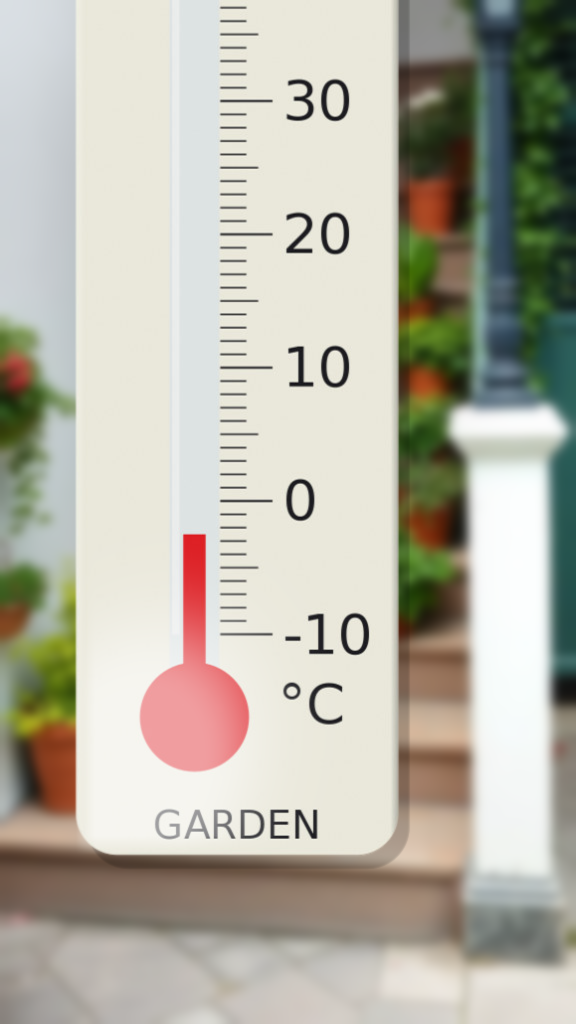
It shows **-2.5** °C
